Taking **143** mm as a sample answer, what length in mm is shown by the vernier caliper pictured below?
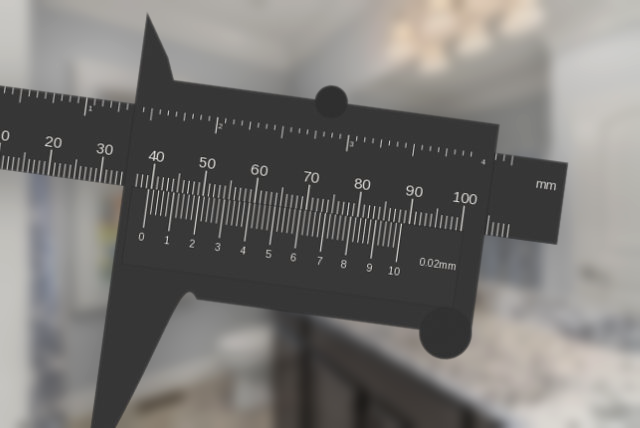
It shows **39.5** mm
